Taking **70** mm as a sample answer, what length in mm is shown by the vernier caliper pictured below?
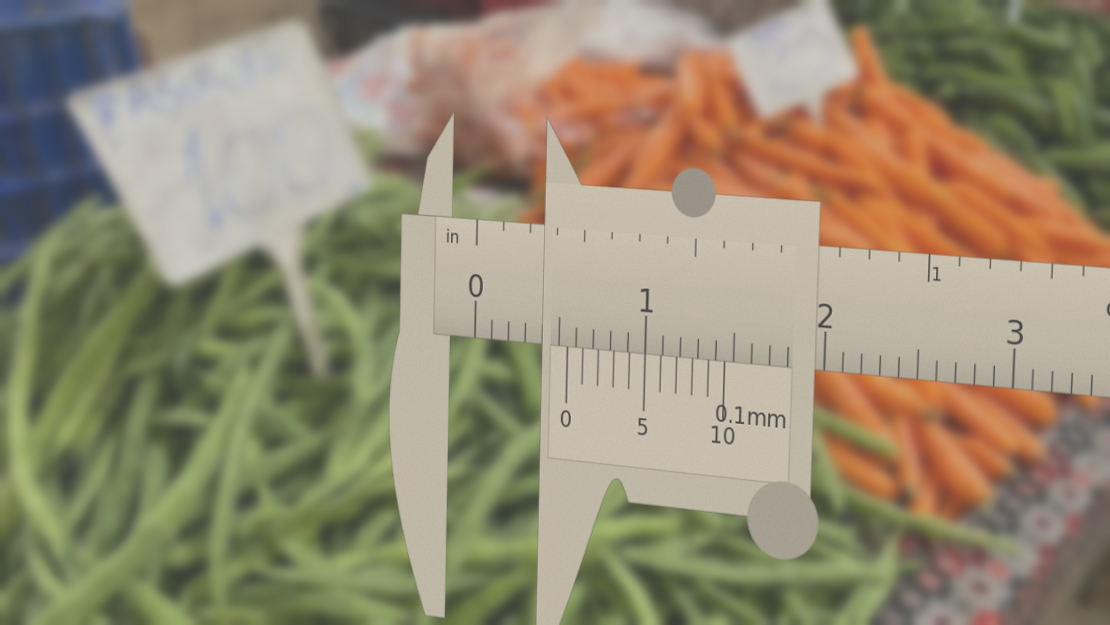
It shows **5.5** mm
